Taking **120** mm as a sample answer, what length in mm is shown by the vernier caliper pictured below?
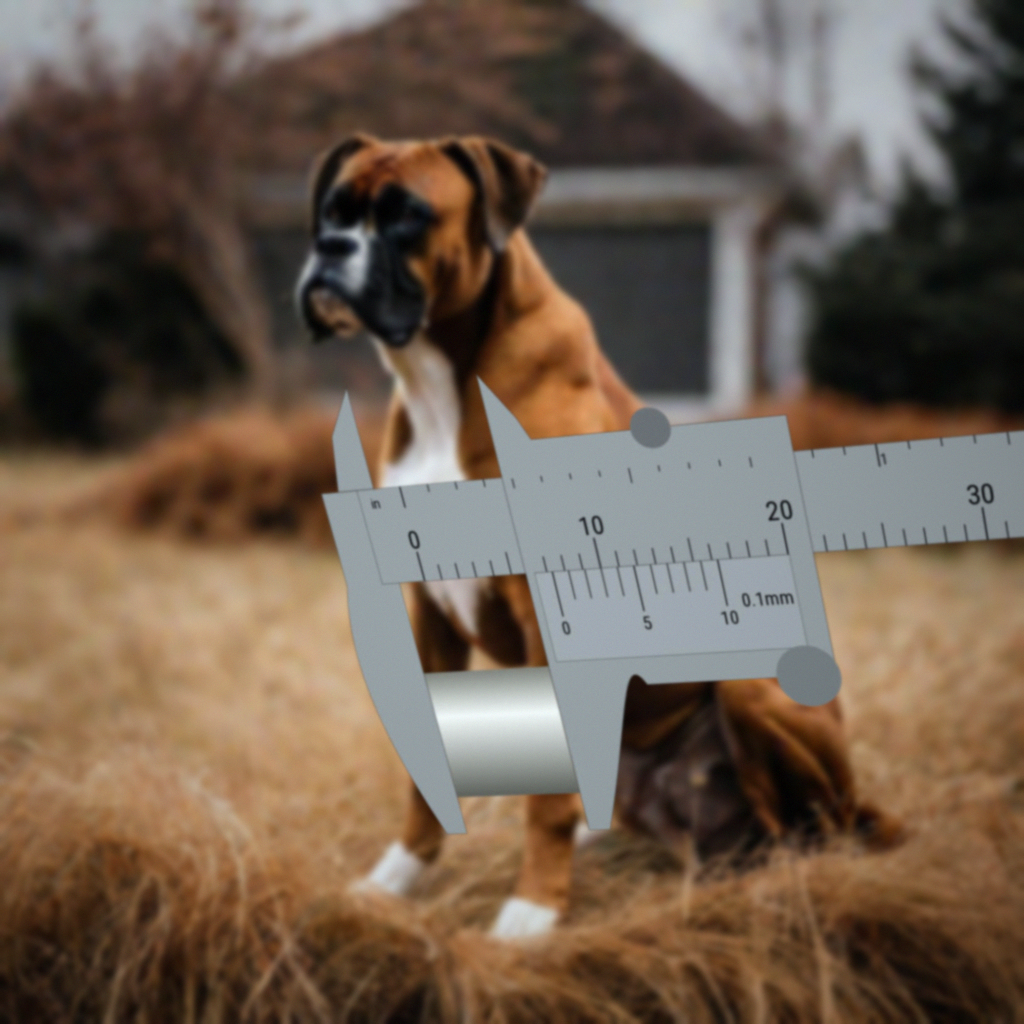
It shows **7.3** mm
